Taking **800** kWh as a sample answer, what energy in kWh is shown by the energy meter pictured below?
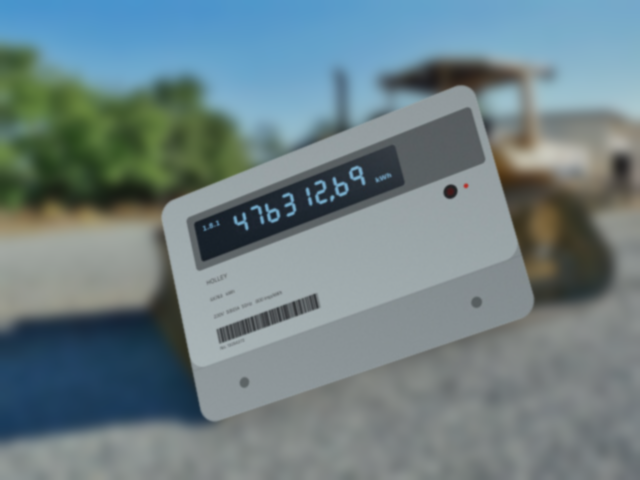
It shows **476312.69** kWh
